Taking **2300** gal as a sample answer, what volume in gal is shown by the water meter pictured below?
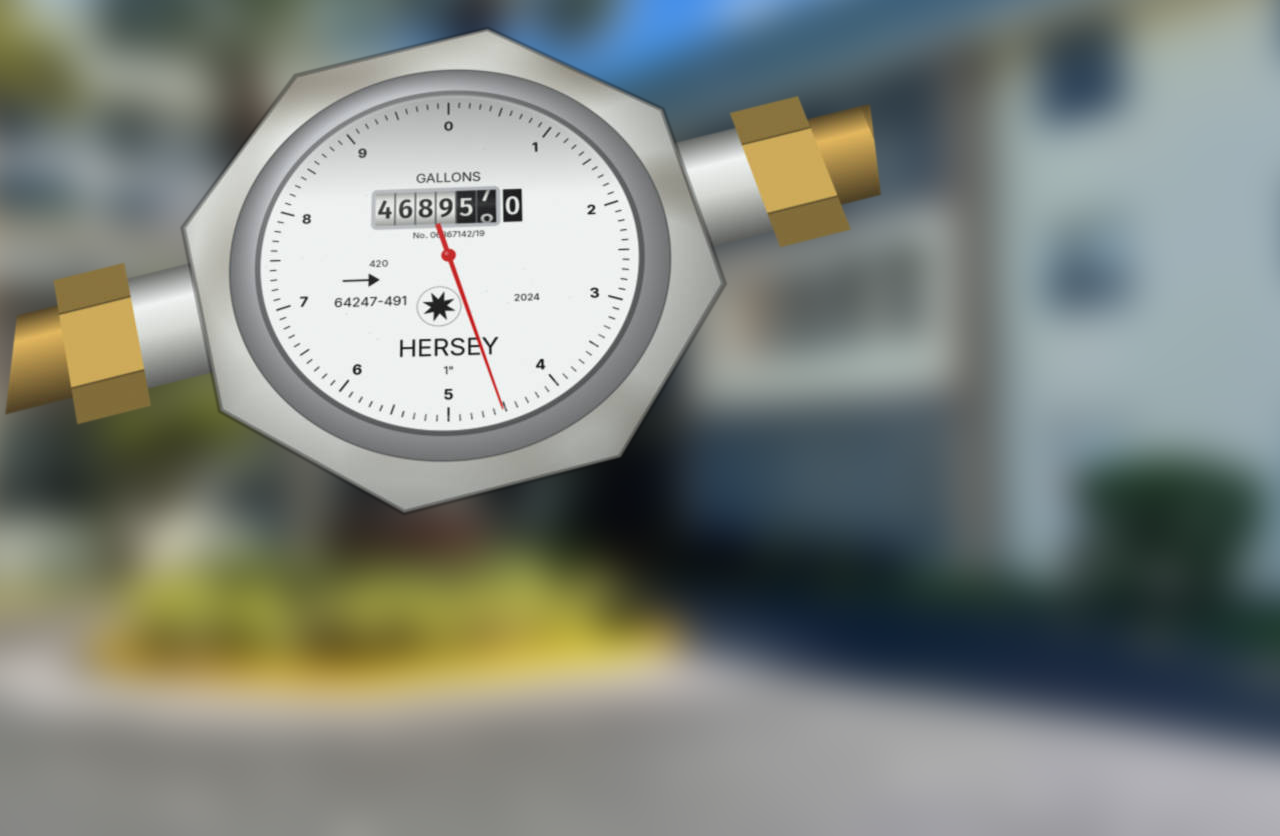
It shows **4689574.5** gal
